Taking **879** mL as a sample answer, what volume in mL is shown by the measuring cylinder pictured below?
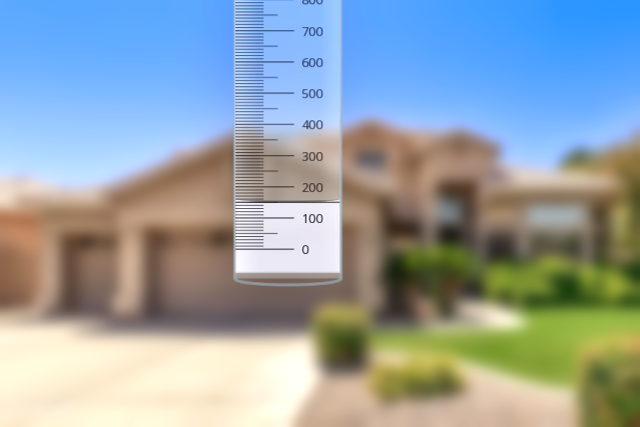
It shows **150** mL
